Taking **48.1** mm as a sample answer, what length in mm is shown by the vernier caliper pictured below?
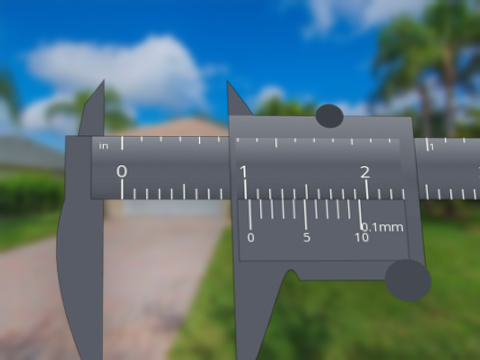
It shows **10.3** mm
